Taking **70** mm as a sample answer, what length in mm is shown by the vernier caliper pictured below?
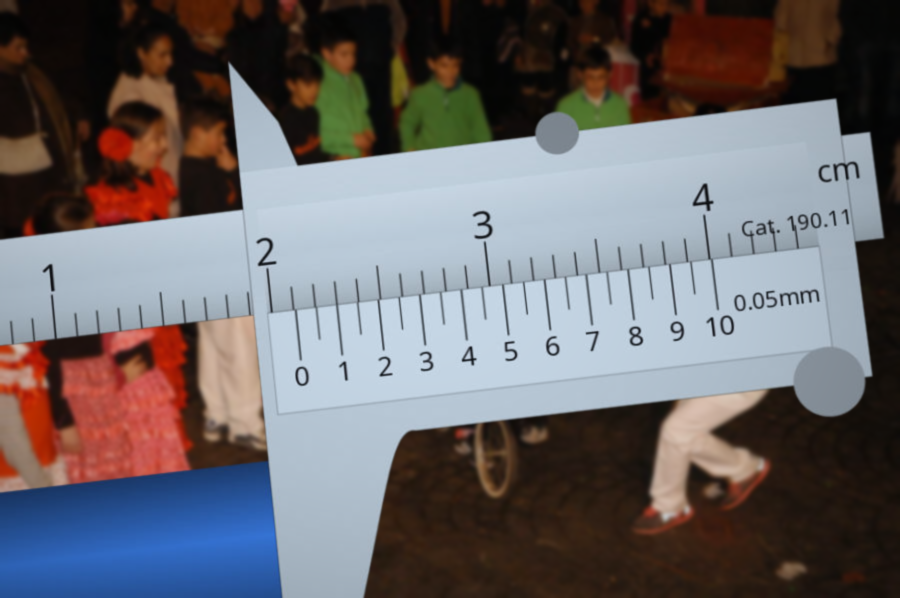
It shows **21.1** mm
